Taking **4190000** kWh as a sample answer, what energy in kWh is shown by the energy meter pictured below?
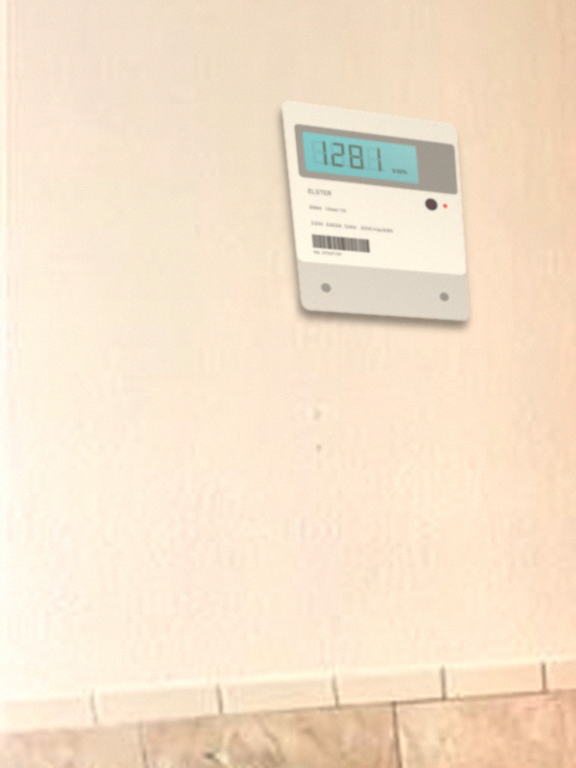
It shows **1281** kWh
